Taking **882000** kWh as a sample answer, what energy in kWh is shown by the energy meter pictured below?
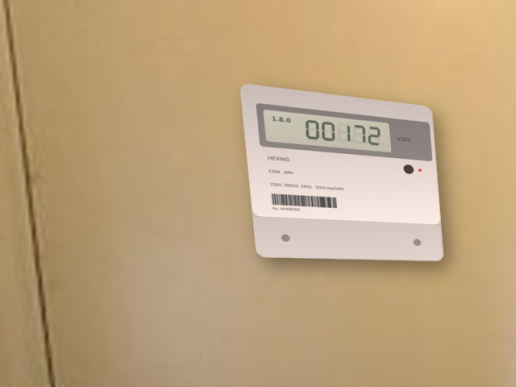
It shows **172** kWh
